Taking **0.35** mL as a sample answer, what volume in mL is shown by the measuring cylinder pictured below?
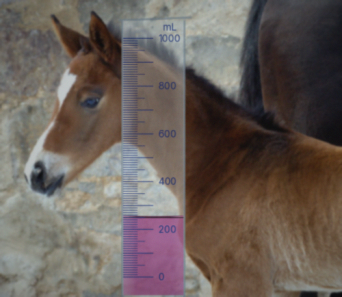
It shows **250** mL
